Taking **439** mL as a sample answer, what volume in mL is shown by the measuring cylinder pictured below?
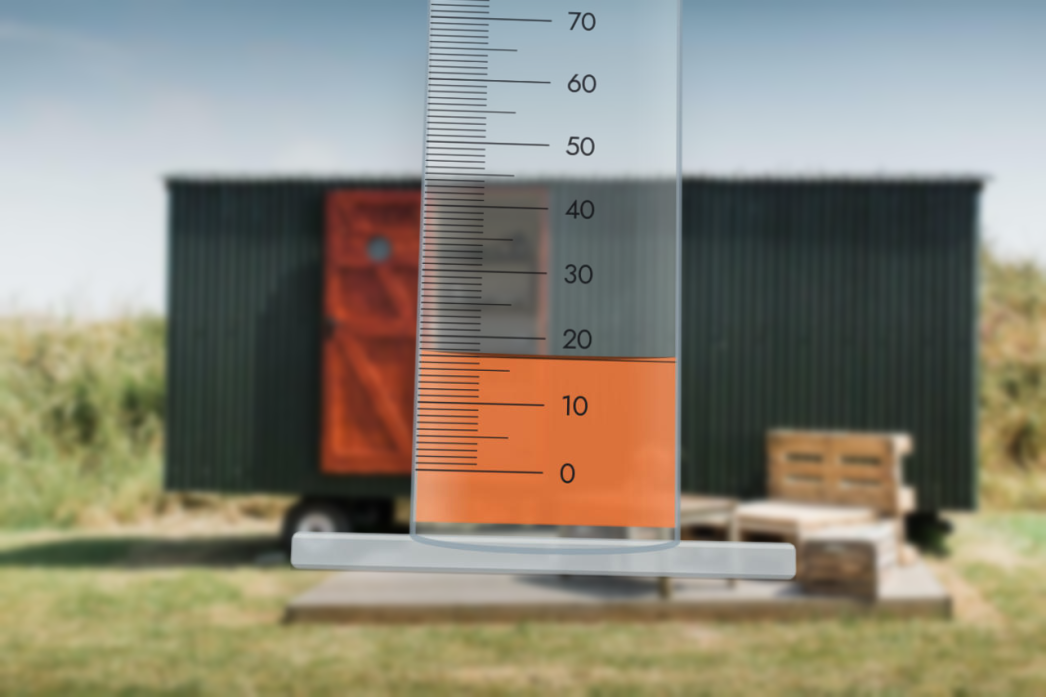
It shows **17** mL
